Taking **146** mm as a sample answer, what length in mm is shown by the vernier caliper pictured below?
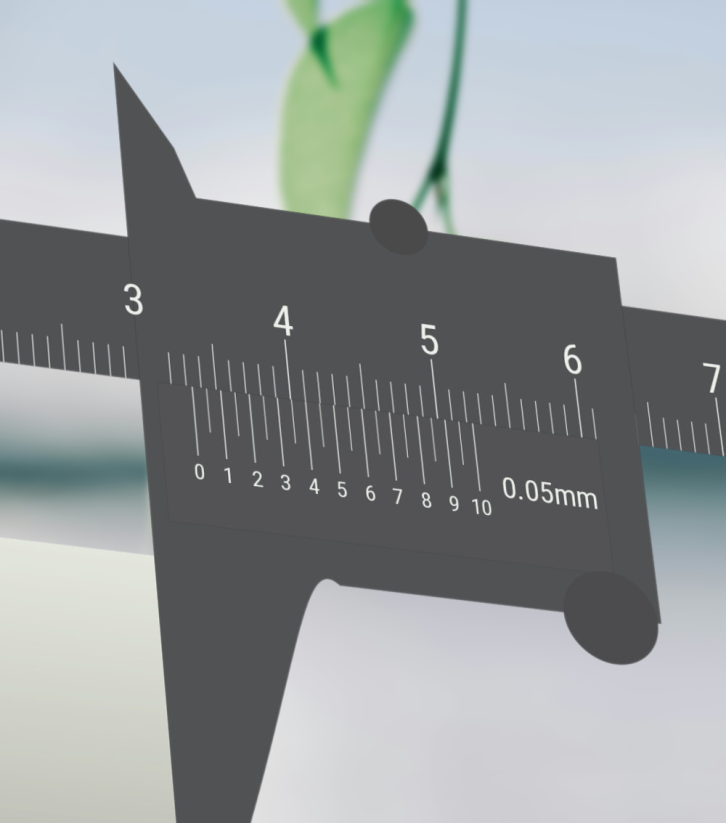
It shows **33.4** mm
